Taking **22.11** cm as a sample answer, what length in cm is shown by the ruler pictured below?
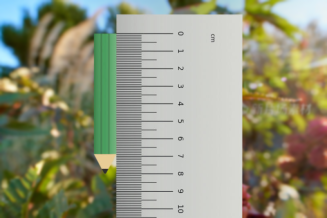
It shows **8** cm
